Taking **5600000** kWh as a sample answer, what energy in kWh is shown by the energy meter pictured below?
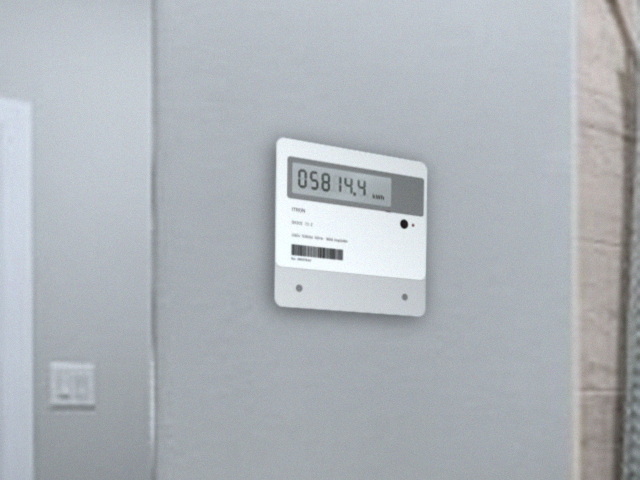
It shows **5814.4** kWh
